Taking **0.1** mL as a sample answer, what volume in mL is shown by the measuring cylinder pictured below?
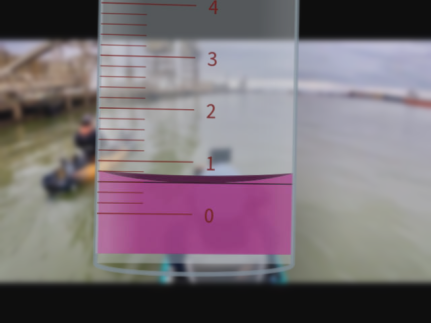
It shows **0.6** mL
